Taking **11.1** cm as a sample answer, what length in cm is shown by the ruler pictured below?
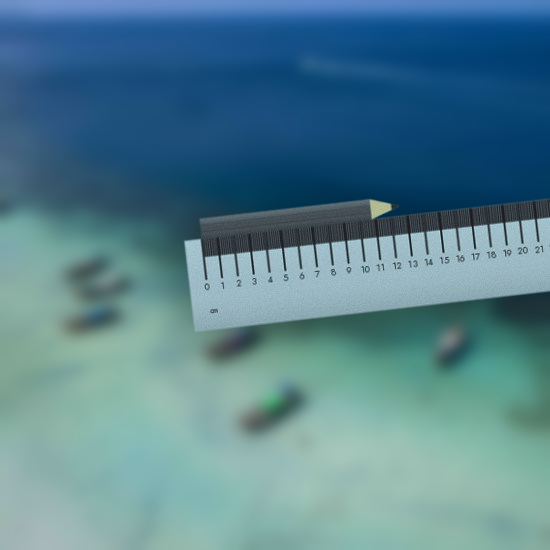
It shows **12.5** cm
